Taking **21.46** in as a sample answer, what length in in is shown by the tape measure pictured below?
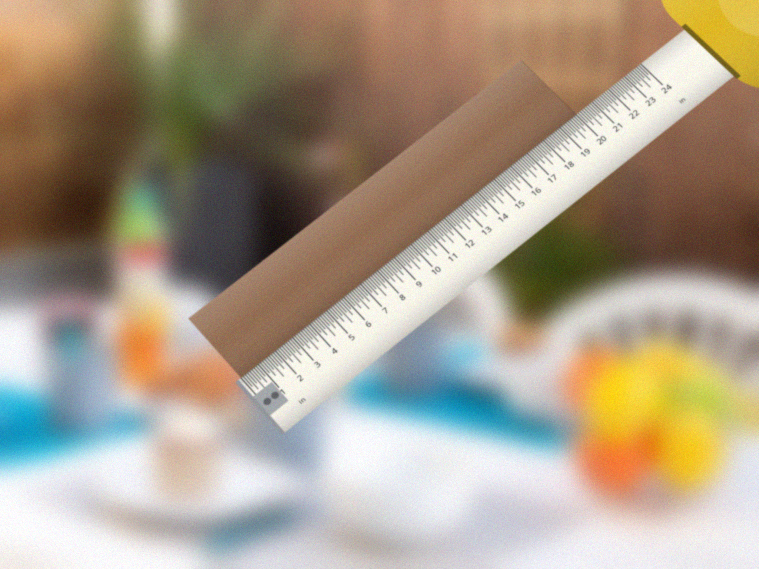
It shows **20** in
